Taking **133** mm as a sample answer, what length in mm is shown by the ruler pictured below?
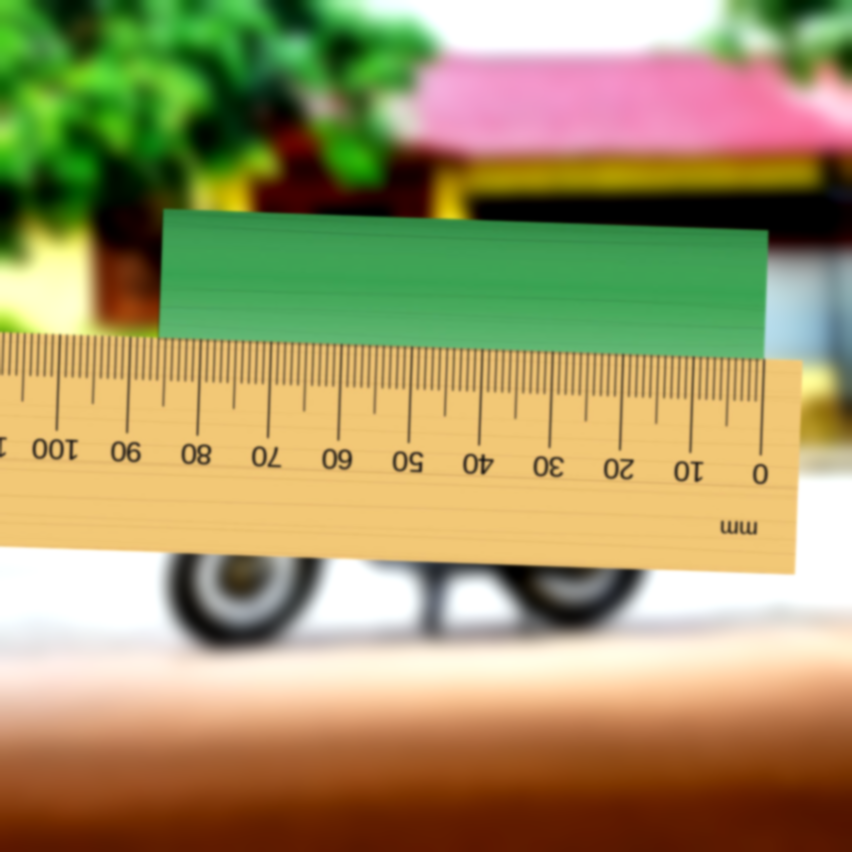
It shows **86** mm
